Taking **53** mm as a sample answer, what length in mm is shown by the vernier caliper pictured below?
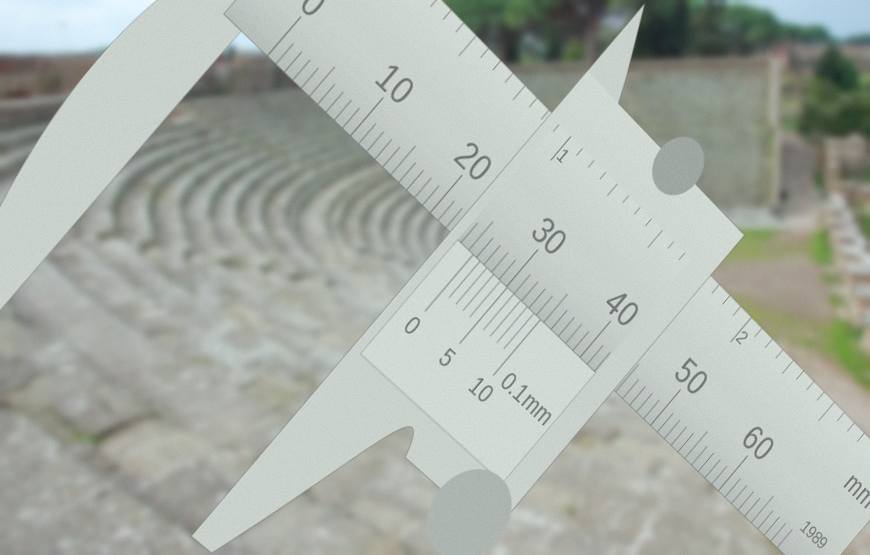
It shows **25.6** mm
